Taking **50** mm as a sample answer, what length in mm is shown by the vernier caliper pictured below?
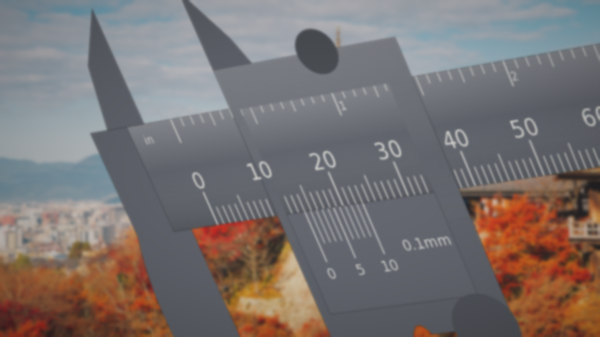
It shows **14.0** mm
